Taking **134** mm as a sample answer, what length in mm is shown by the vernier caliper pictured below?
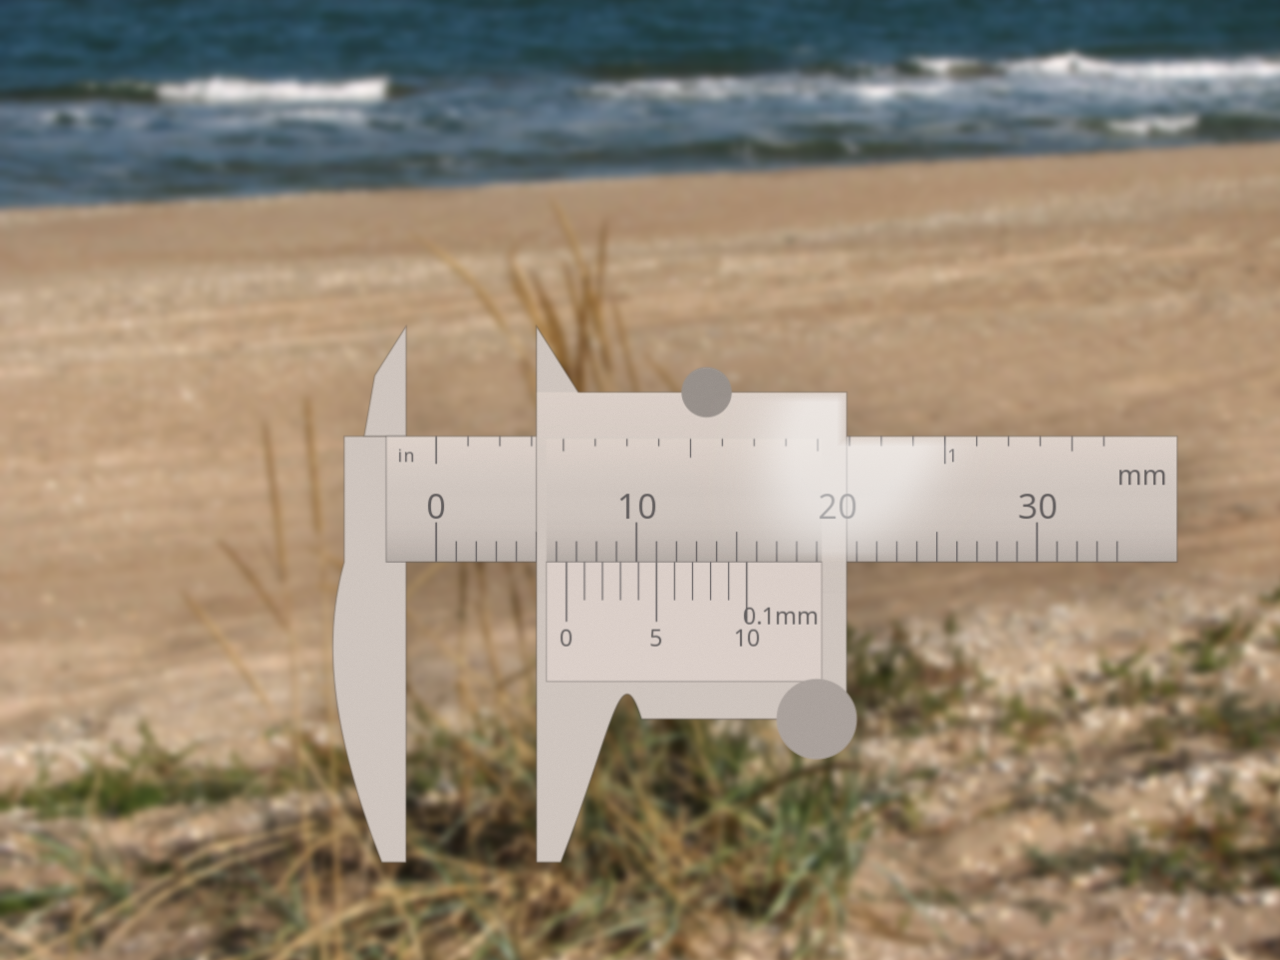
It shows **6.5** mm
